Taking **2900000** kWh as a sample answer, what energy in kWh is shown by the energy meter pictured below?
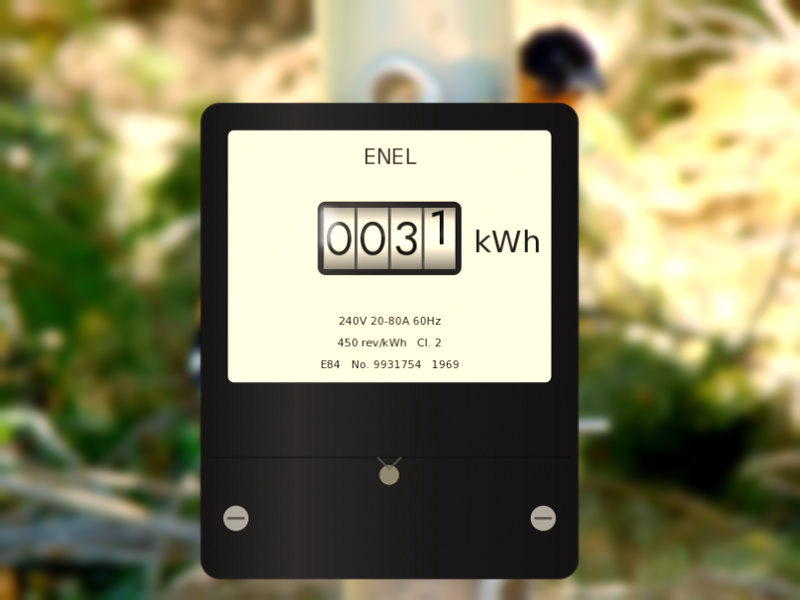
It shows **31** kWh
